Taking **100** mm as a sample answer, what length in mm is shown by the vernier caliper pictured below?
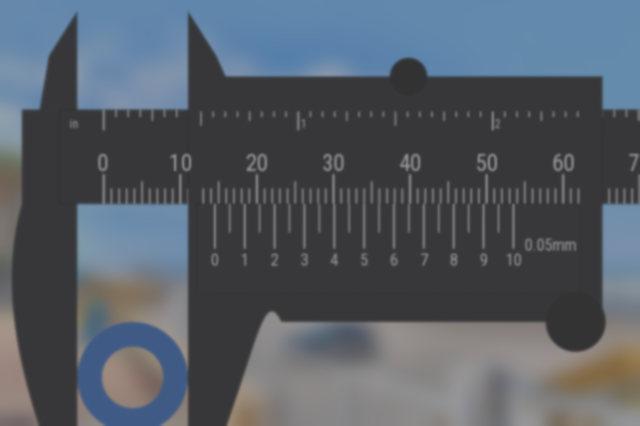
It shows **14.5** mm
